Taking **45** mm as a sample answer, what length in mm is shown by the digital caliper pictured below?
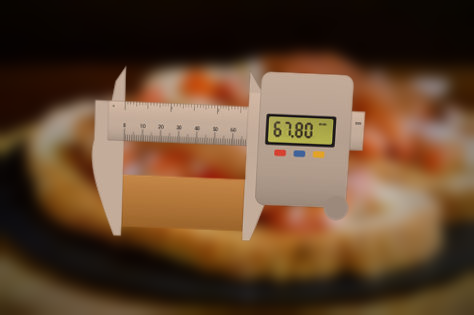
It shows **67.80** mm
